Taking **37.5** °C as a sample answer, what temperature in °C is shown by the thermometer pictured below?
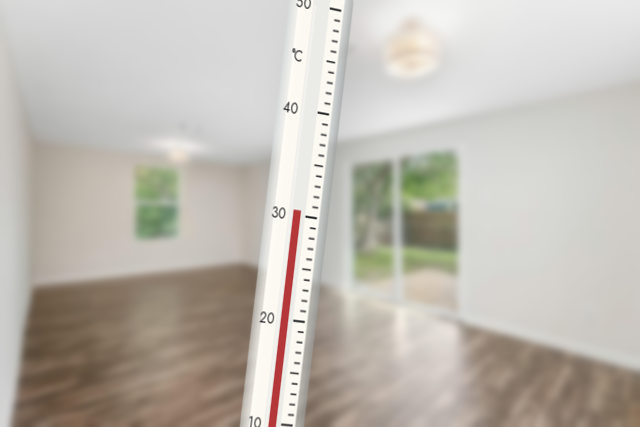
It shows **30.5** °C
